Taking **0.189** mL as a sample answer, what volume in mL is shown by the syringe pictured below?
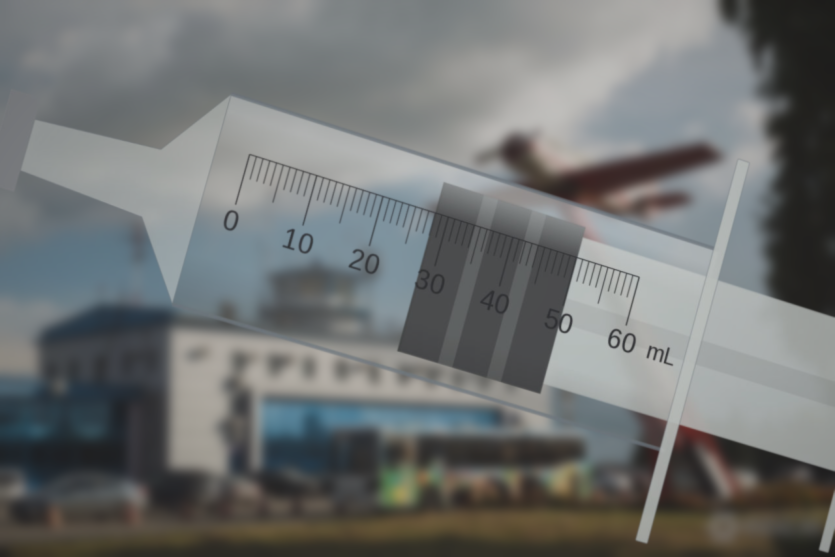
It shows **28** mL
